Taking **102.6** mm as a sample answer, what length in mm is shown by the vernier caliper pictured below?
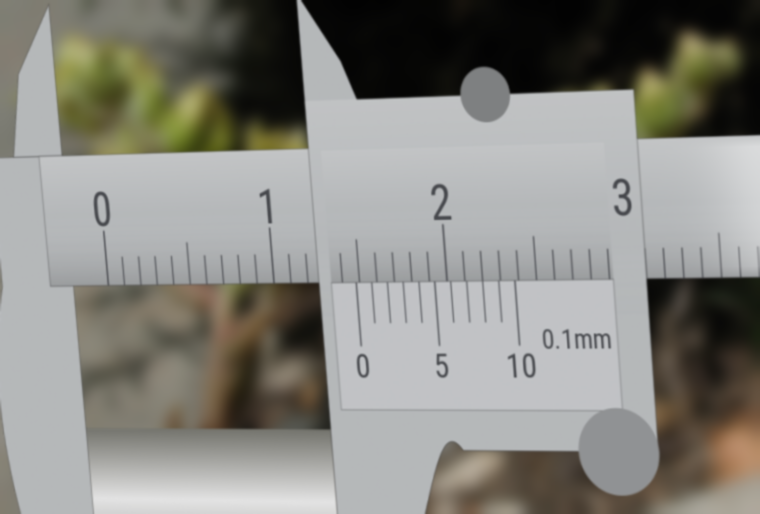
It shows **14.8** mm
